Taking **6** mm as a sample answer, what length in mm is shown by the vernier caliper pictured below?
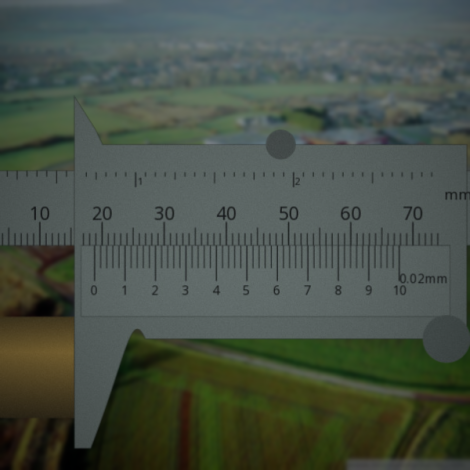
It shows **18.8** mm
